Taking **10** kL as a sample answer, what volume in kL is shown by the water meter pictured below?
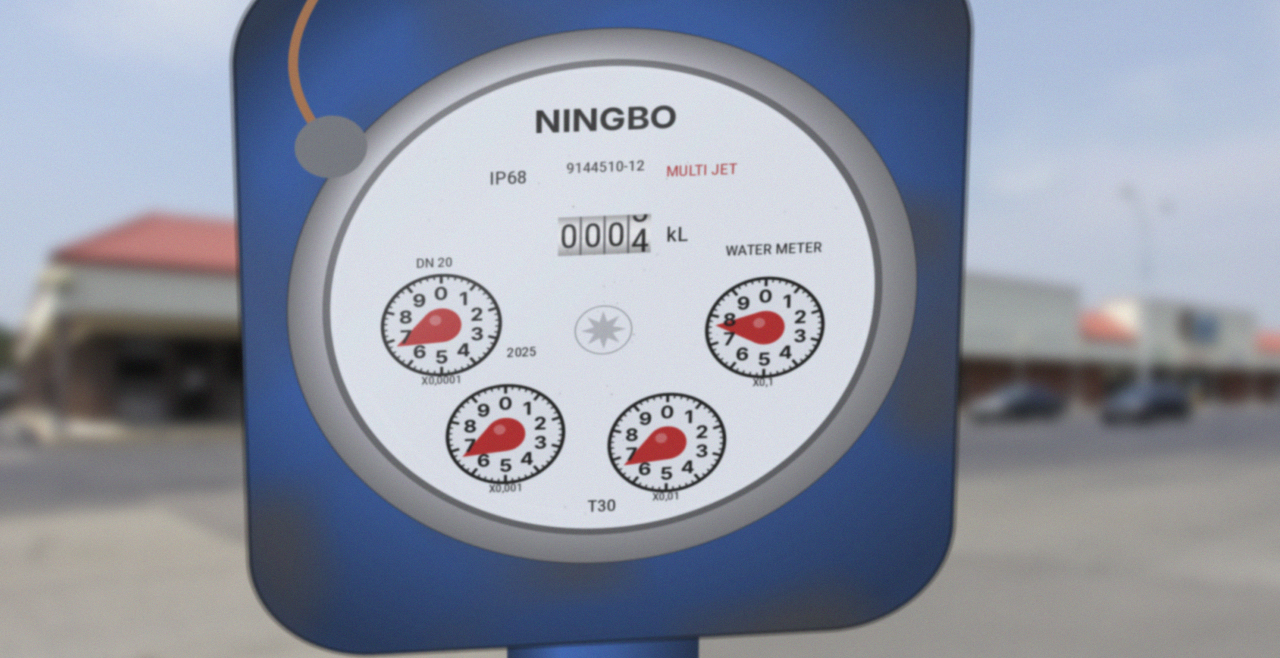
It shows **3.7666** kL
